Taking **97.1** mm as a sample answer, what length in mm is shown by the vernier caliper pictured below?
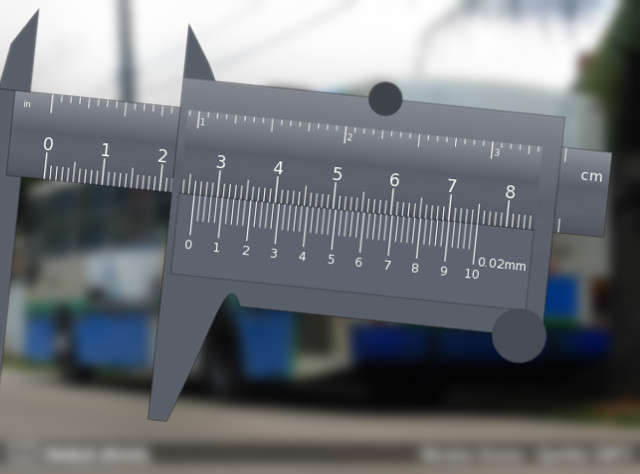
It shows **26.0** mm
